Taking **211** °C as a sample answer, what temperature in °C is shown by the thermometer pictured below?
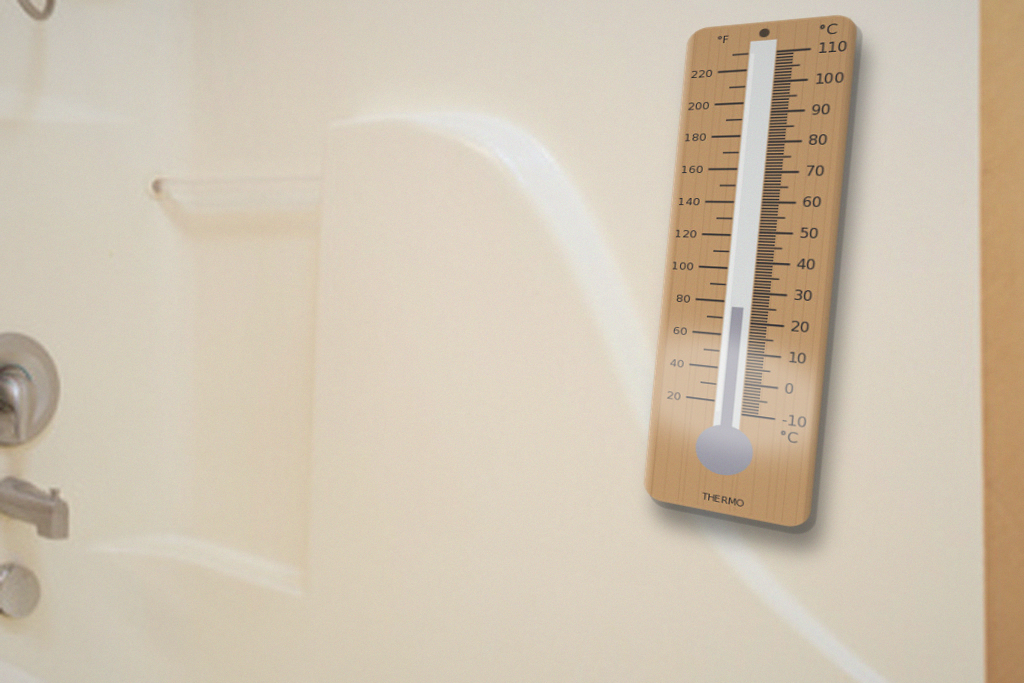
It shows **25** °C
